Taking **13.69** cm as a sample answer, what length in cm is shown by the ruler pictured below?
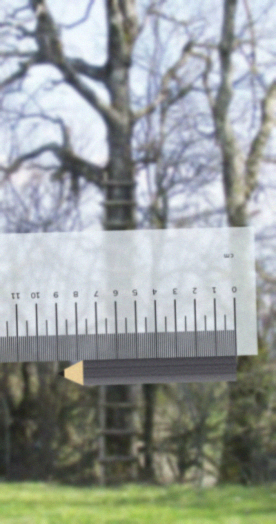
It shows **9** cm
